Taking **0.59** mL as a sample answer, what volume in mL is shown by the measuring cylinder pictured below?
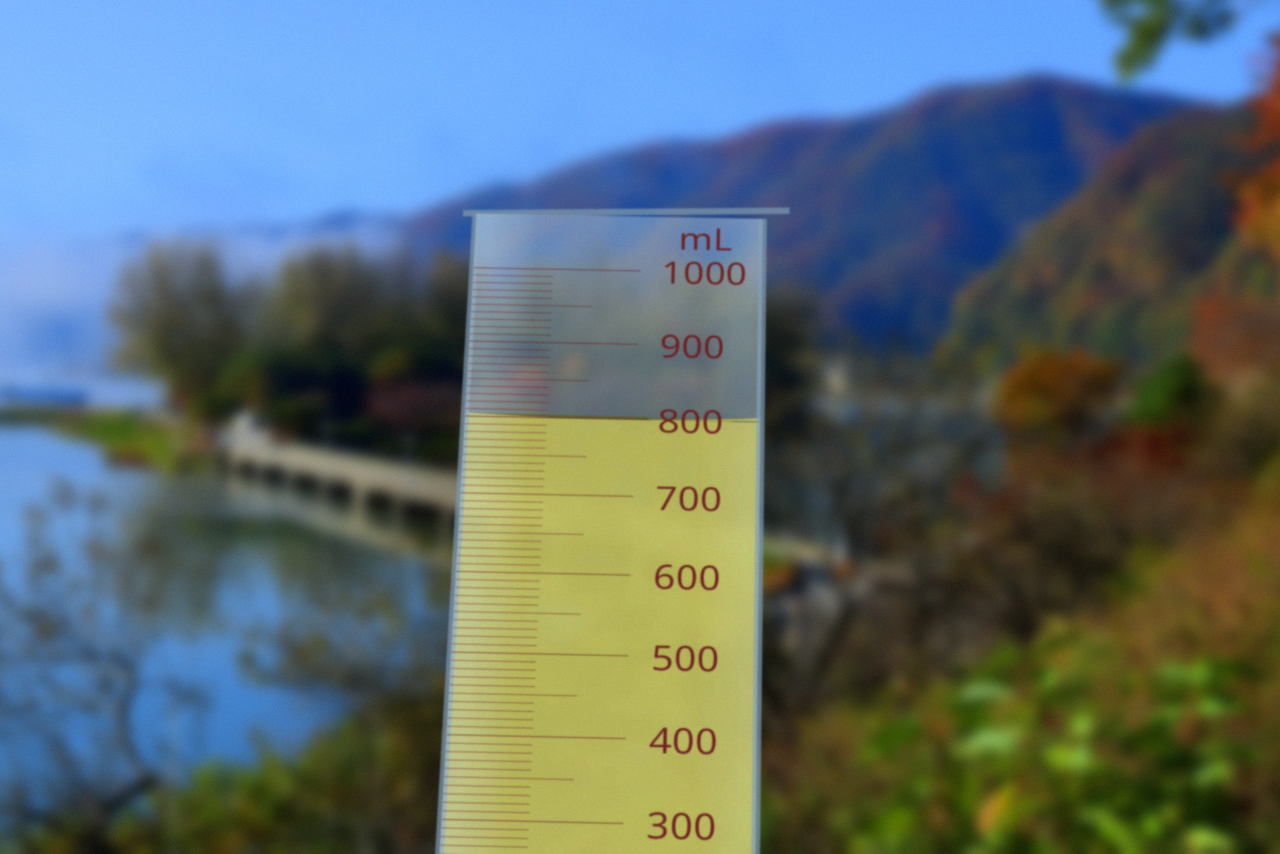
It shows **800** mL
